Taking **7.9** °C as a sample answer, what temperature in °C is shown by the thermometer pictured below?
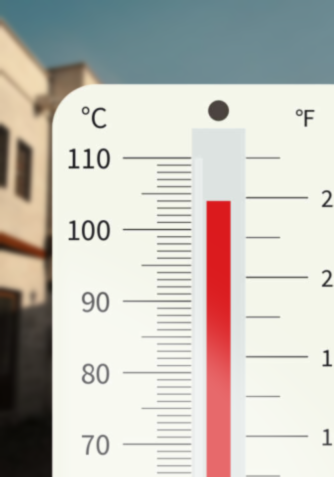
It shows **104** °C
